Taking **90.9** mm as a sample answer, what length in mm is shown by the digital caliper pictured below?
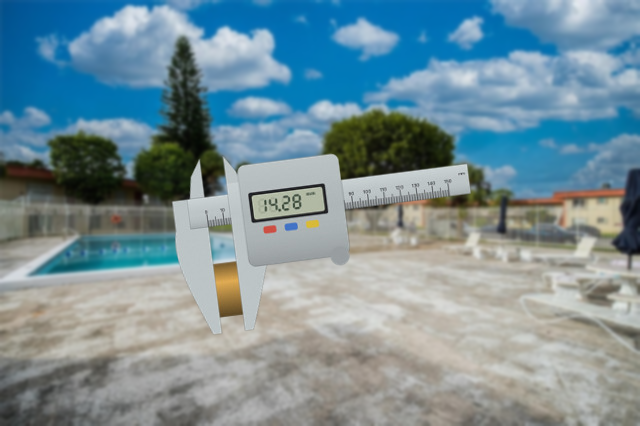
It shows **14.28** mm
